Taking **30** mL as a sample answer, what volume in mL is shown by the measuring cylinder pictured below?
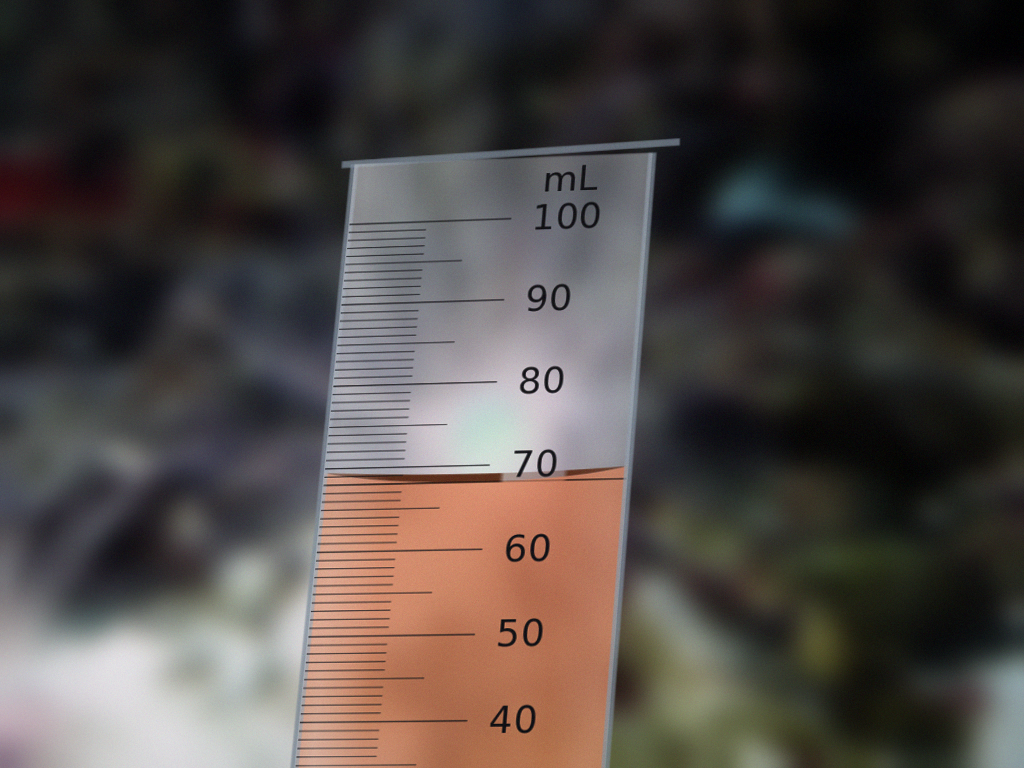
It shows **68** mL
